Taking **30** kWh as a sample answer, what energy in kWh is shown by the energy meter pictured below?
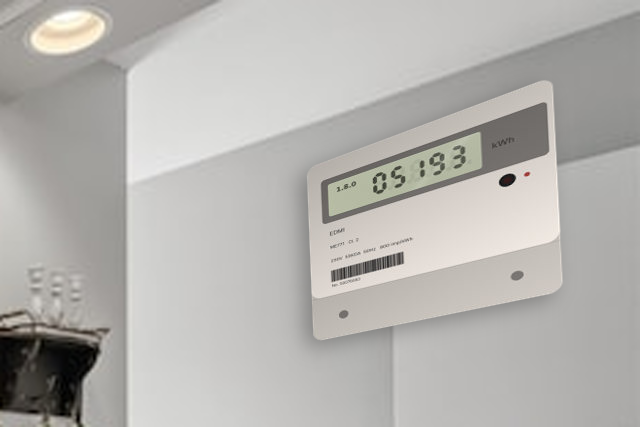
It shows **5193** kWh
